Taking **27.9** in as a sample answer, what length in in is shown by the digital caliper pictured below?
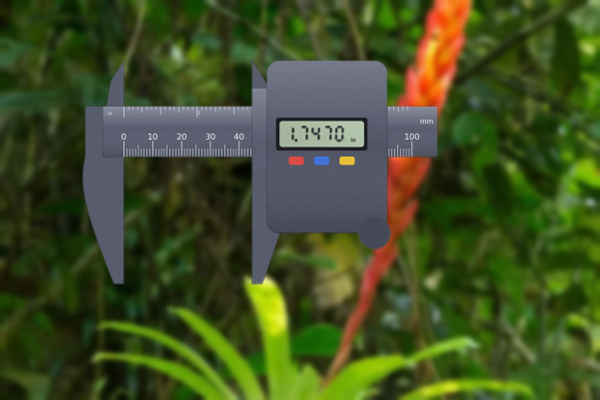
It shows **1.7470** in
